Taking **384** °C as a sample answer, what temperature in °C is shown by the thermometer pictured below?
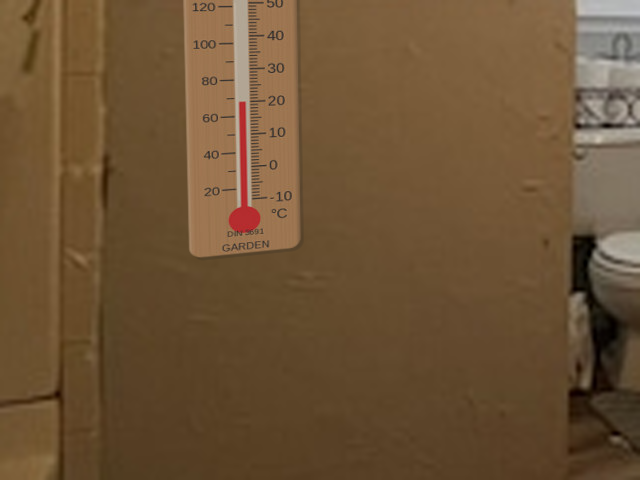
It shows **20** °C
